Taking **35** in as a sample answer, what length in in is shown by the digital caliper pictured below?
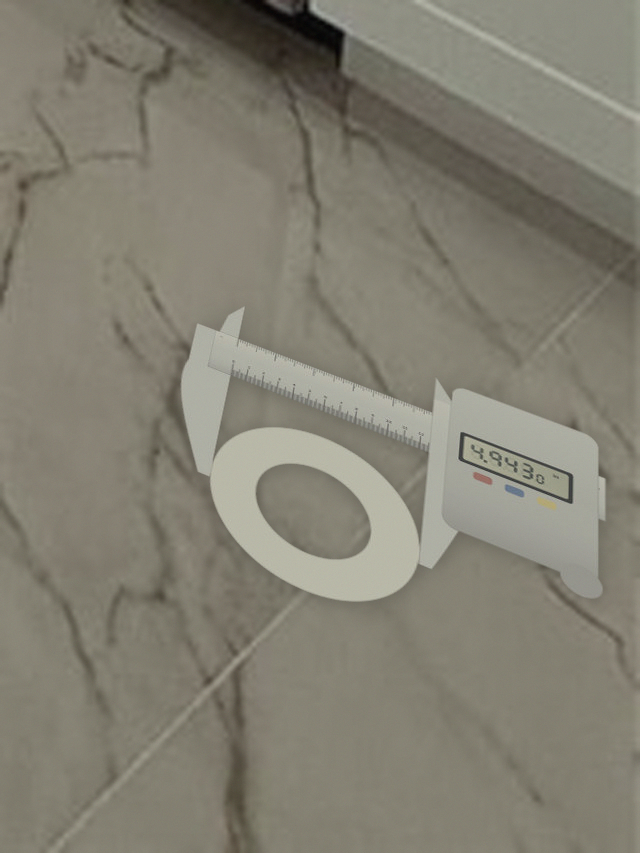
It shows **4.9430** in
